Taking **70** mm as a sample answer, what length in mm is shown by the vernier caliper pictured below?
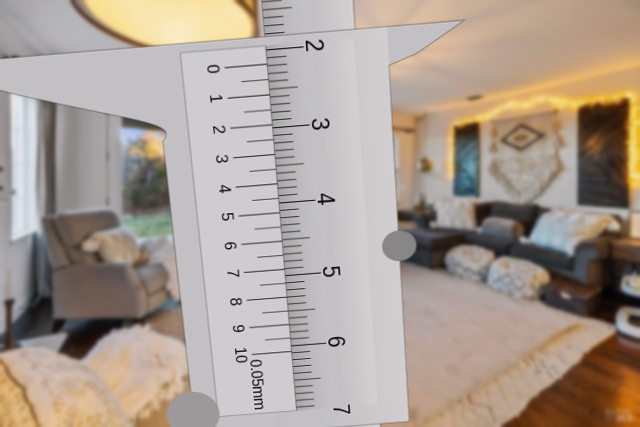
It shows **21.8** mm
